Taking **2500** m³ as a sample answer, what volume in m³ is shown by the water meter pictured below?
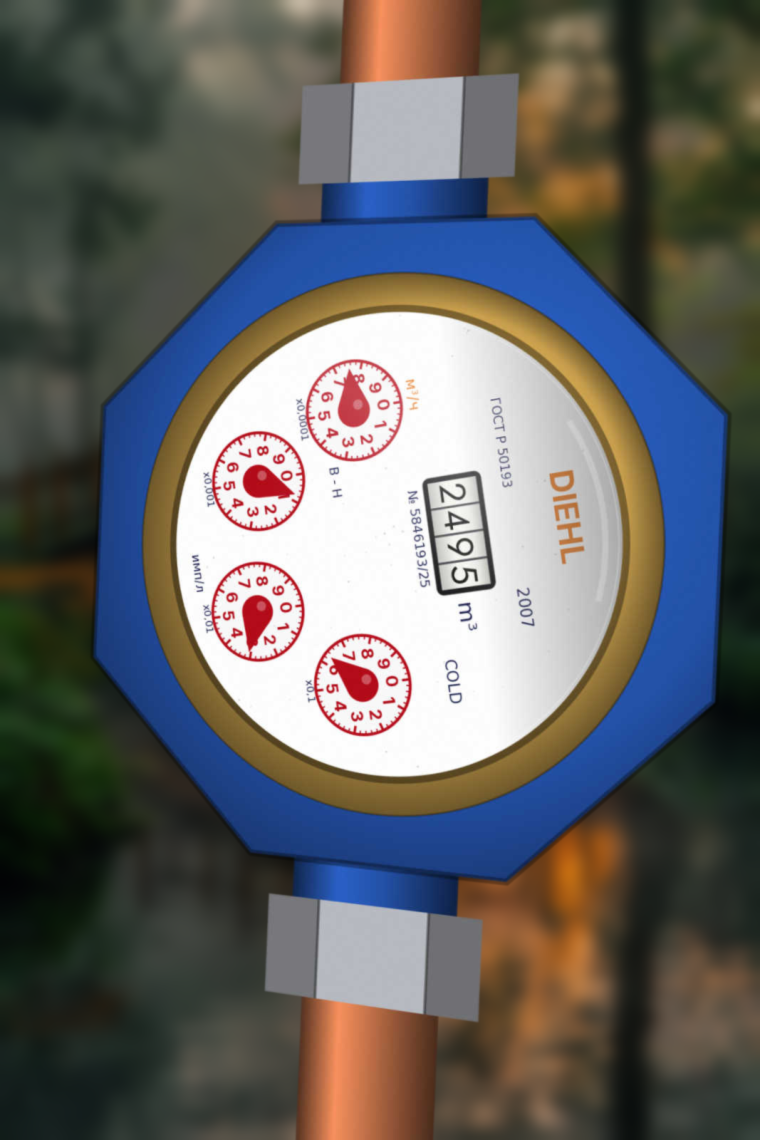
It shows **2495.6307** m³
